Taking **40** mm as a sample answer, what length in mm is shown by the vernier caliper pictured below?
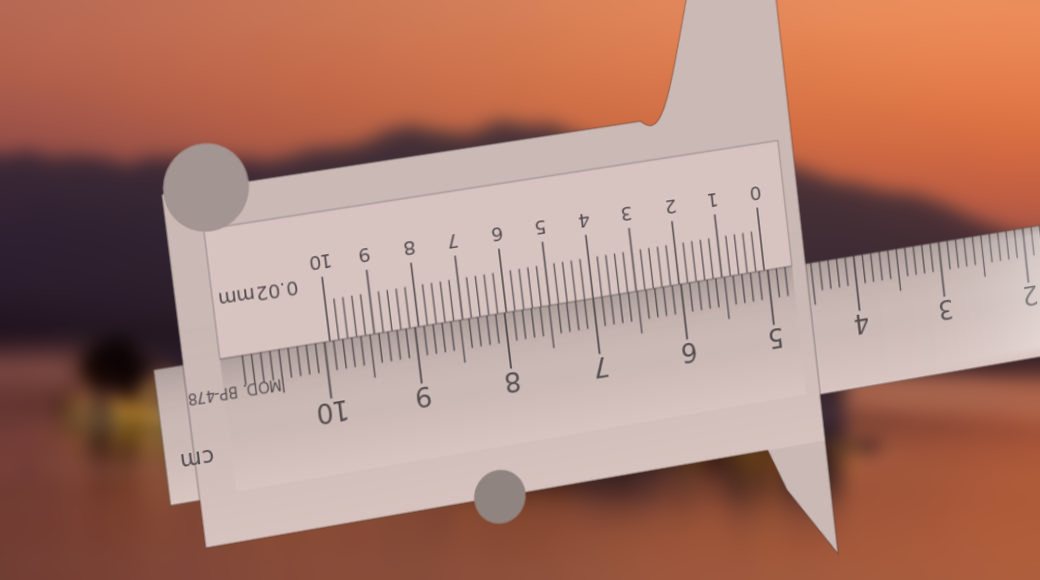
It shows **50.4** mm
